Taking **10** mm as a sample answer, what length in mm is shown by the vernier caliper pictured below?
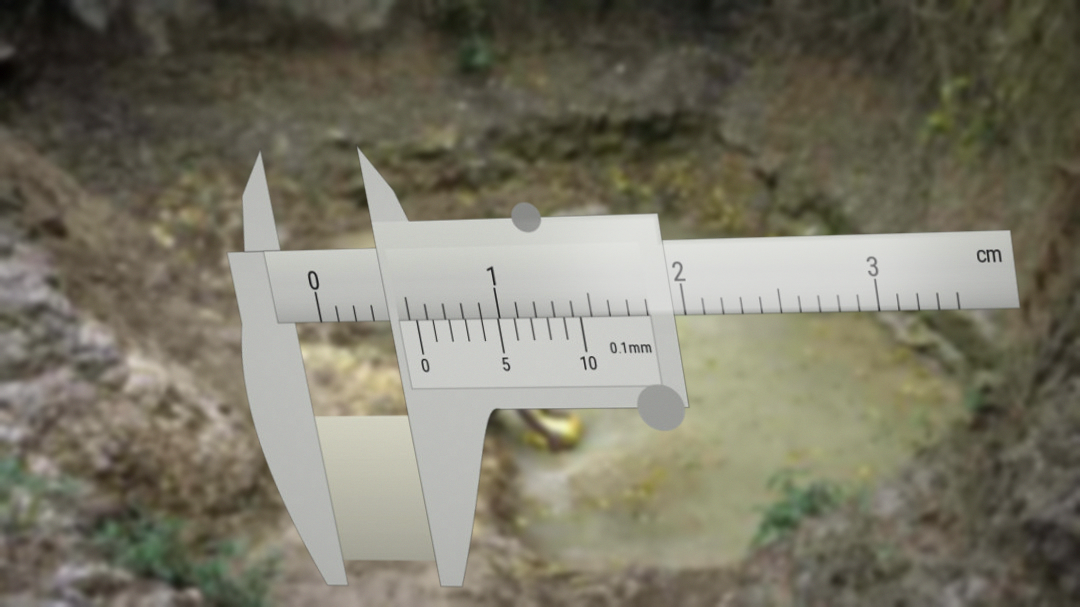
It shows **5.4** mm
